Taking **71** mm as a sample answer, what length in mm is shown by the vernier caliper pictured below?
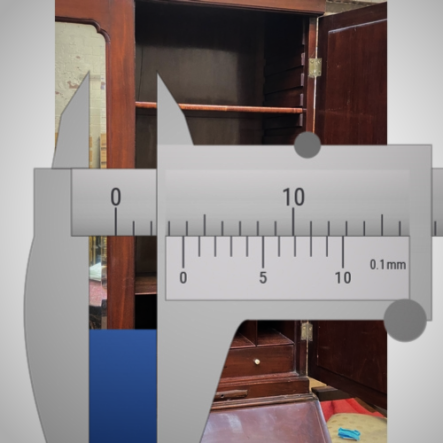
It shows **3.8** mm
